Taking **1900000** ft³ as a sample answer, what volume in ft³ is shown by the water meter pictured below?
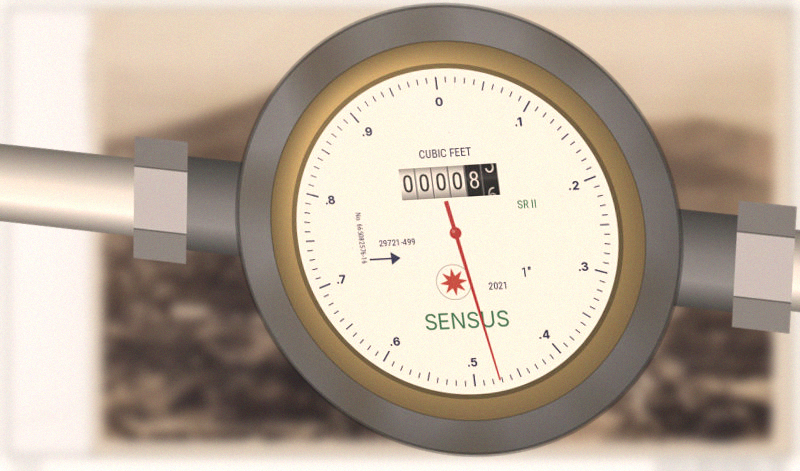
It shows **85.47** ft³
